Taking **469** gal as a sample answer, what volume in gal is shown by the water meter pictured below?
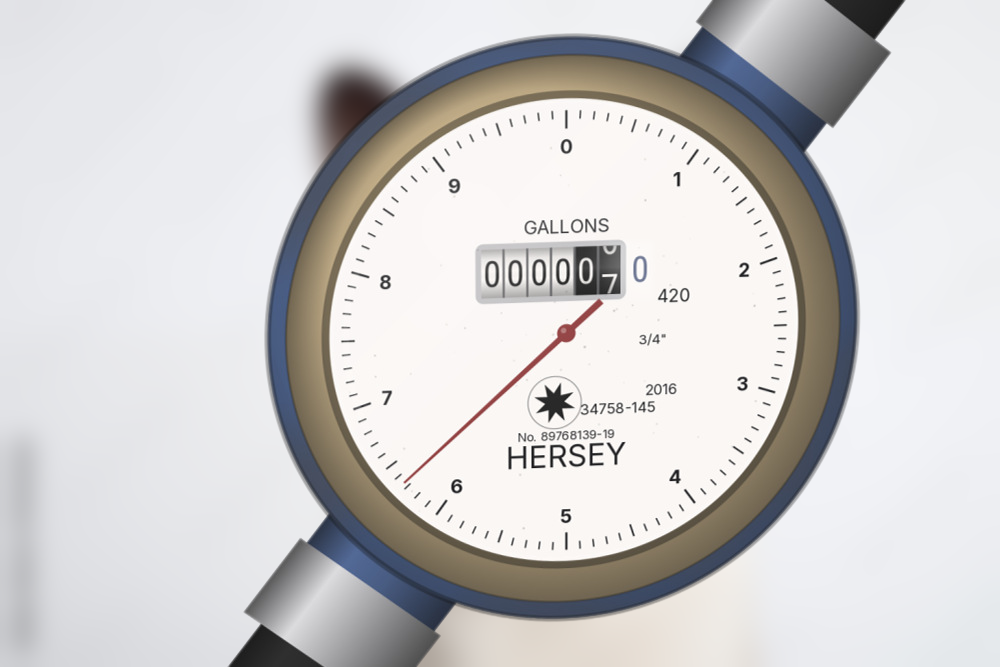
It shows **66.3** gal
